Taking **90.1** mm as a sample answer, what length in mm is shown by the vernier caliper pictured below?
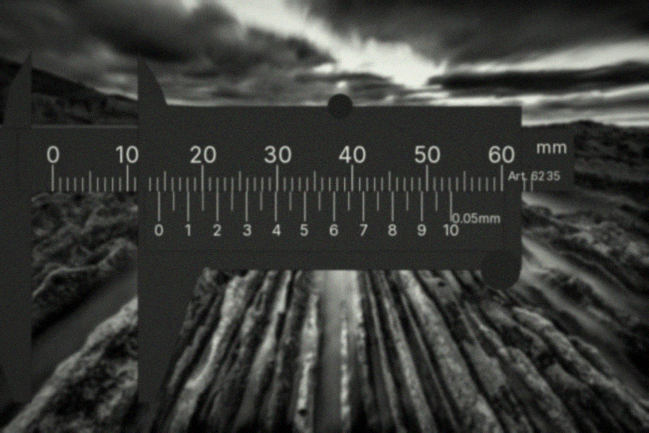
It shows **14.2** mm
